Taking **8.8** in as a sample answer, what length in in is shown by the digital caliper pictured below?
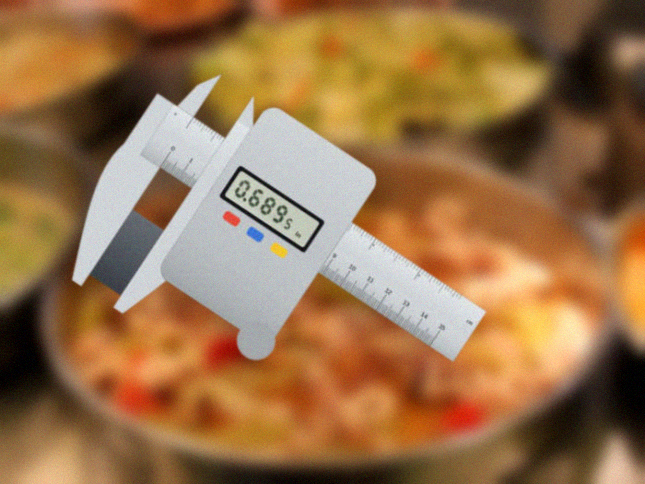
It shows **0.6895** in
